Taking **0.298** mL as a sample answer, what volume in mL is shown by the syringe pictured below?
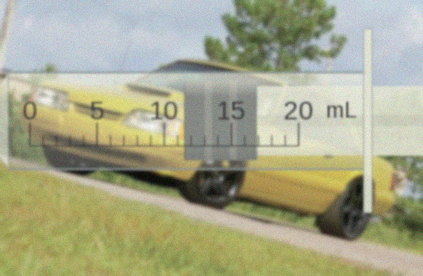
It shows **11.5** mL
